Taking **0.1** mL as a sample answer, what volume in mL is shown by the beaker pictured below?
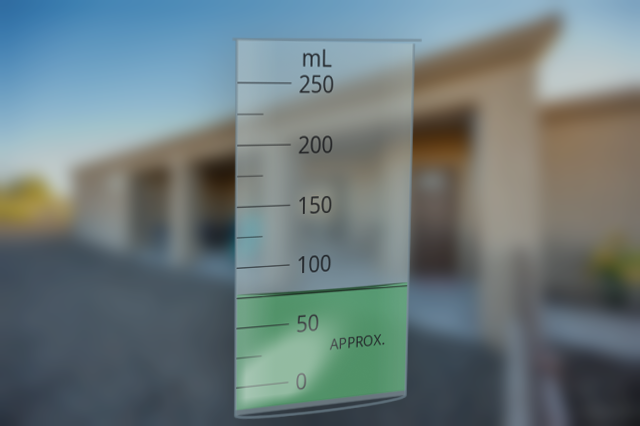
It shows **75** mL
